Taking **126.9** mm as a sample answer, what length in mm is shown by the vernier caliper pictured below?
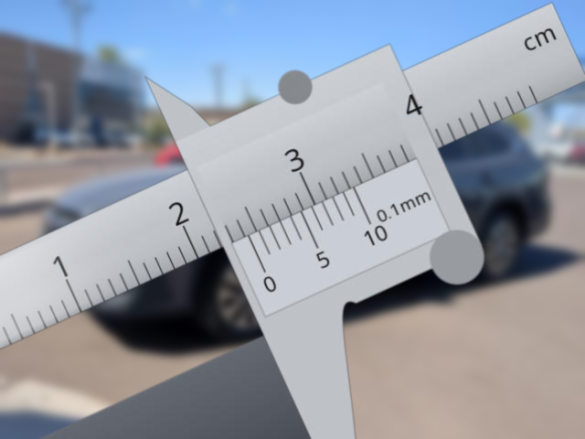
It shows **24.3** mm
